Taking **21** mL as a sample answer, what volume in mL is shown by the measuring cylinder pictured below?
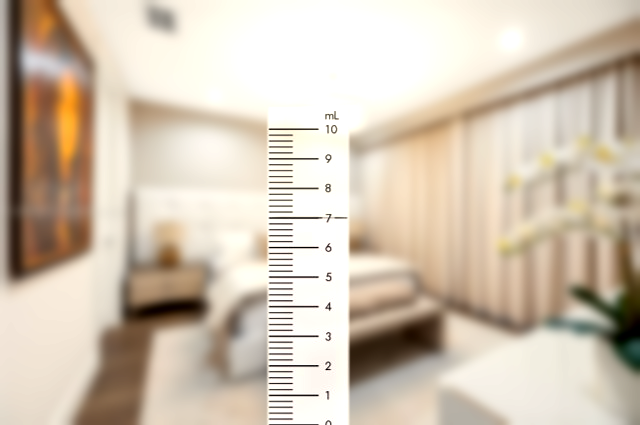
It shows **7** mL
